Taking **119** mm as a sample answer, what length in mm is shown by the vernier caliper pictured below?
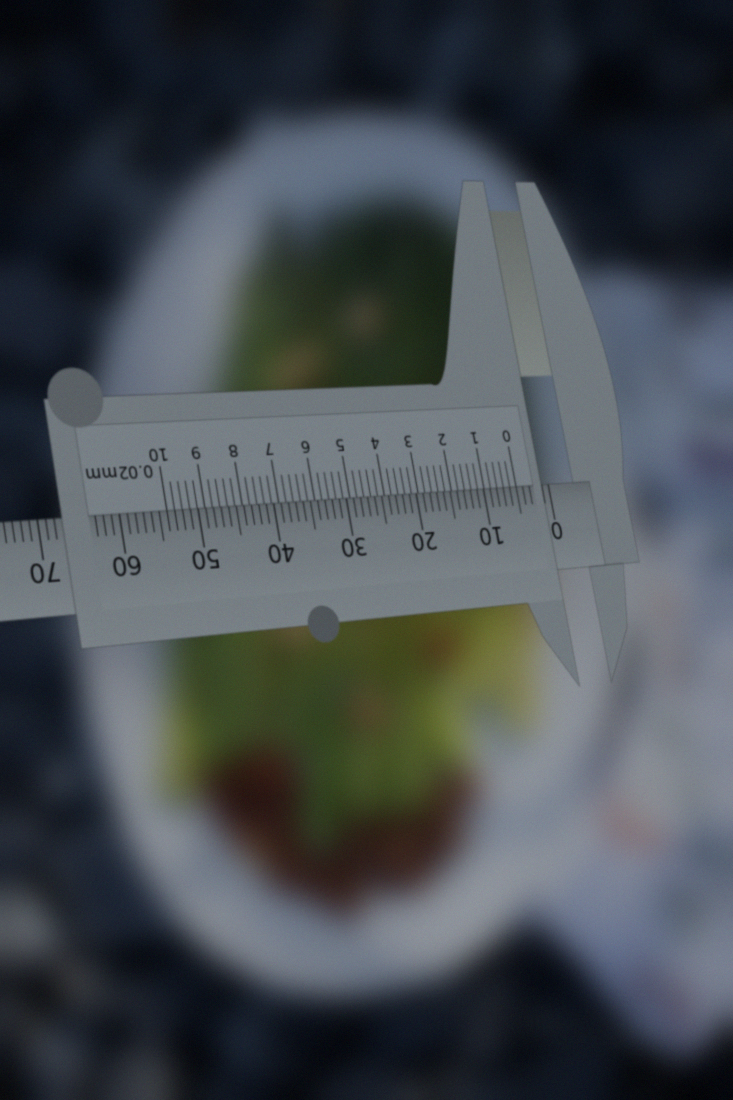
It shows **5.0** mm
